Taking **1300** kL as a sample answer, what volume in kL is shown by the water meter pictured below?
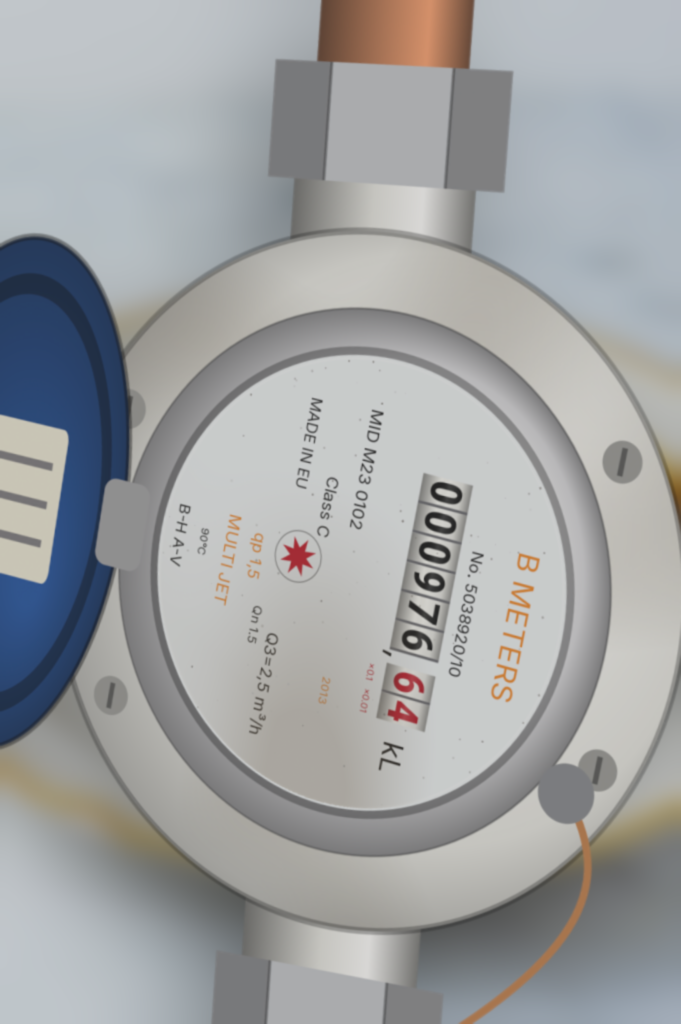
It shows **976.64** kL
